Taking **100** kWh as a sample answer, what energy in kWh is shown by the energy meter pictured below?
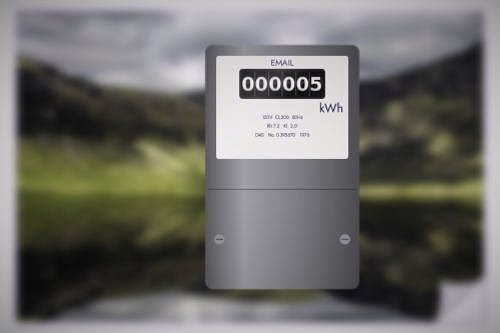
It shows **5** kWh
